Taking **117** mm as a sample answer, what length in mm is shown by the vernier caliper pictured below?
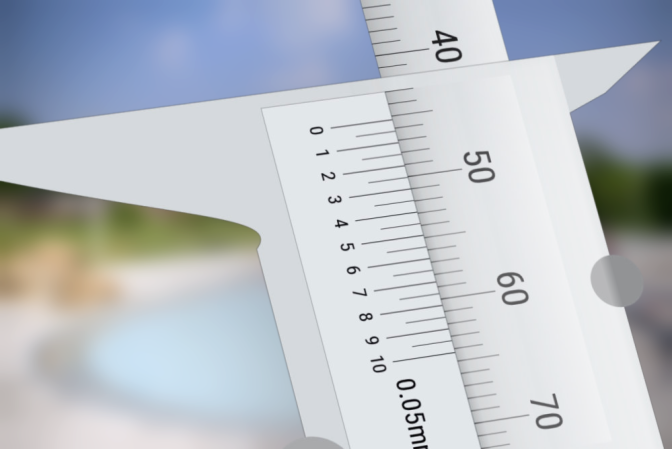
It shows **45.3** mm
